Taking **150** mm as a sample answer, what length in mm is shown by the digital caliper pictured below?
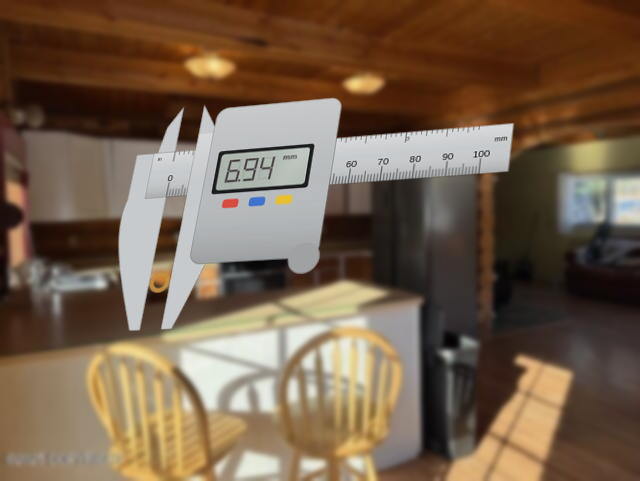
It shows **6.94** mm
